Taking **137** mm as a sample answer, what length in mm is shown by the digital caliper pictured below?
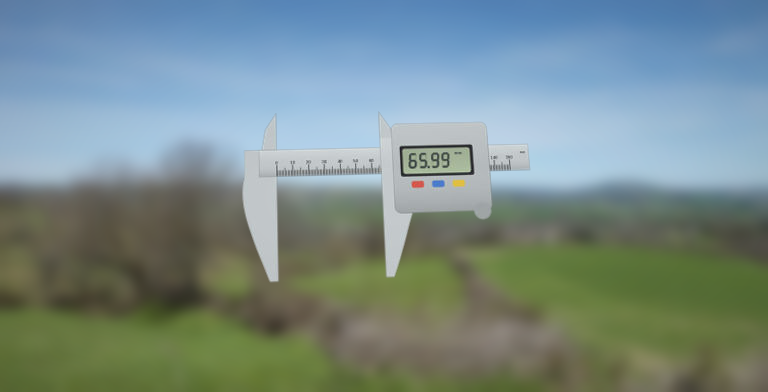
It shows **65.99** mm
